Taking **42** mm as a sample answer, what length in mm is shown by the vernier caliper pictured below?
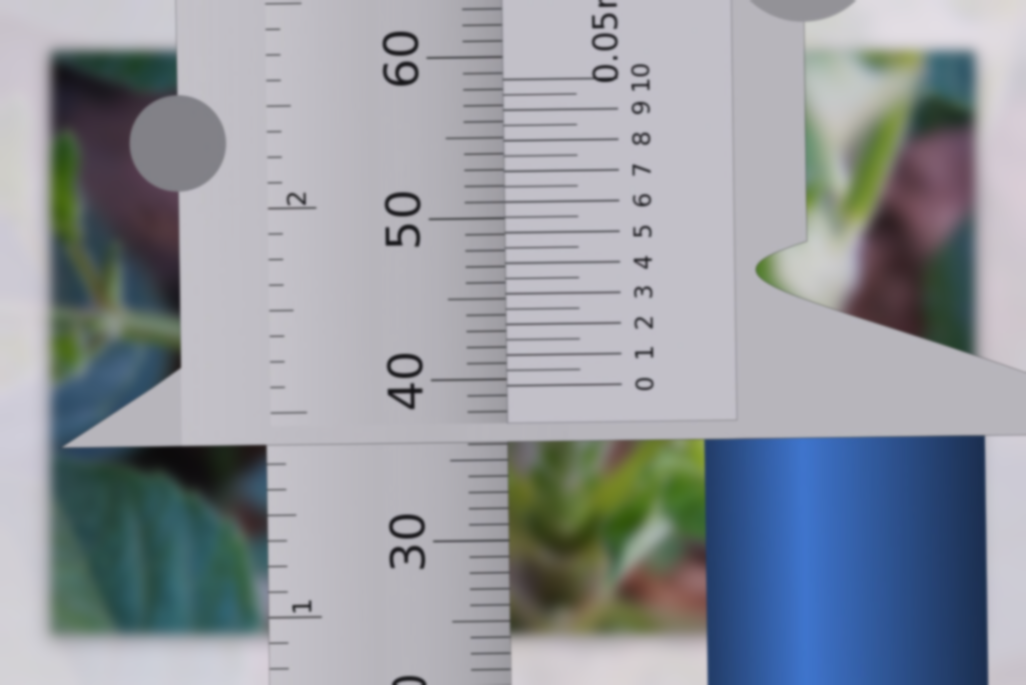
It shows **39.6** mm
